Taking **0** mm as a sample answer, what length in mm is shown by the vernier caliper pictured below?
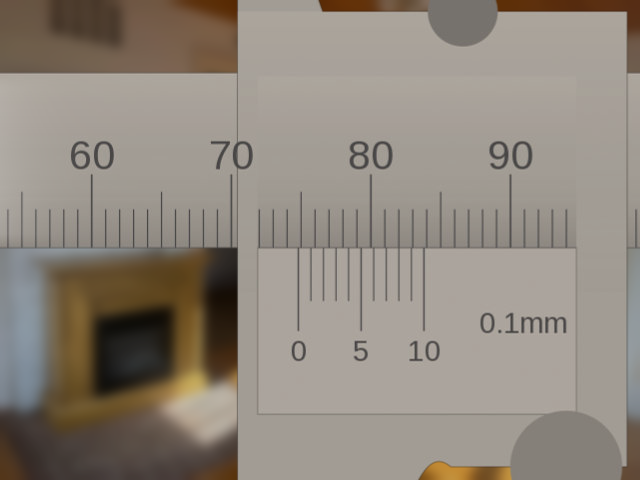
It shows **74.8** mm
